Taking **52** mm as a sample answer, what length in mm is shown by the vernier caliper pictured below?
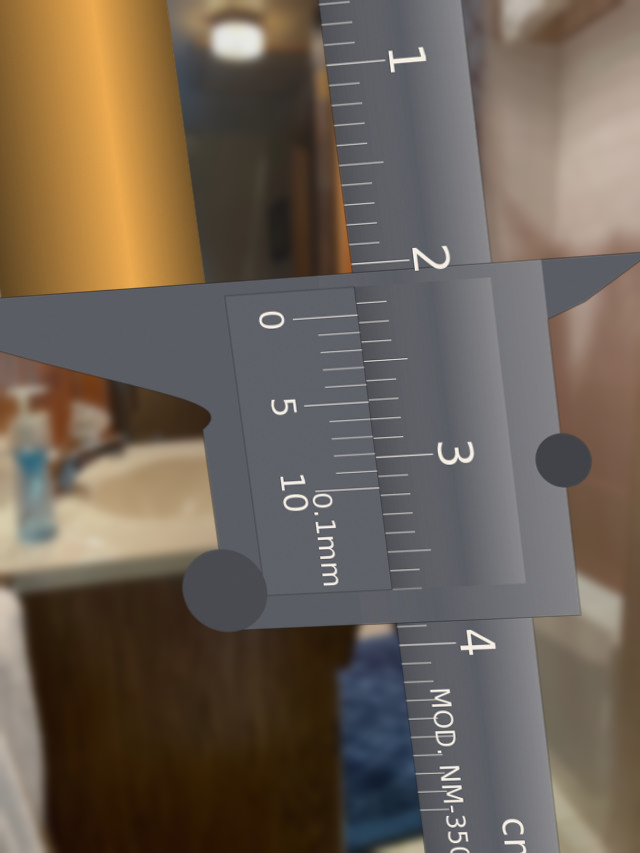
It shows **22.6** mm
